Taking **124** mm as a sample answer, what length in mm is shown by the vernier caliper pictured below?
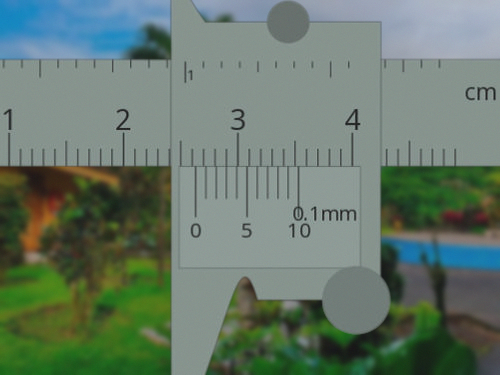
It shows **26.3** mm
